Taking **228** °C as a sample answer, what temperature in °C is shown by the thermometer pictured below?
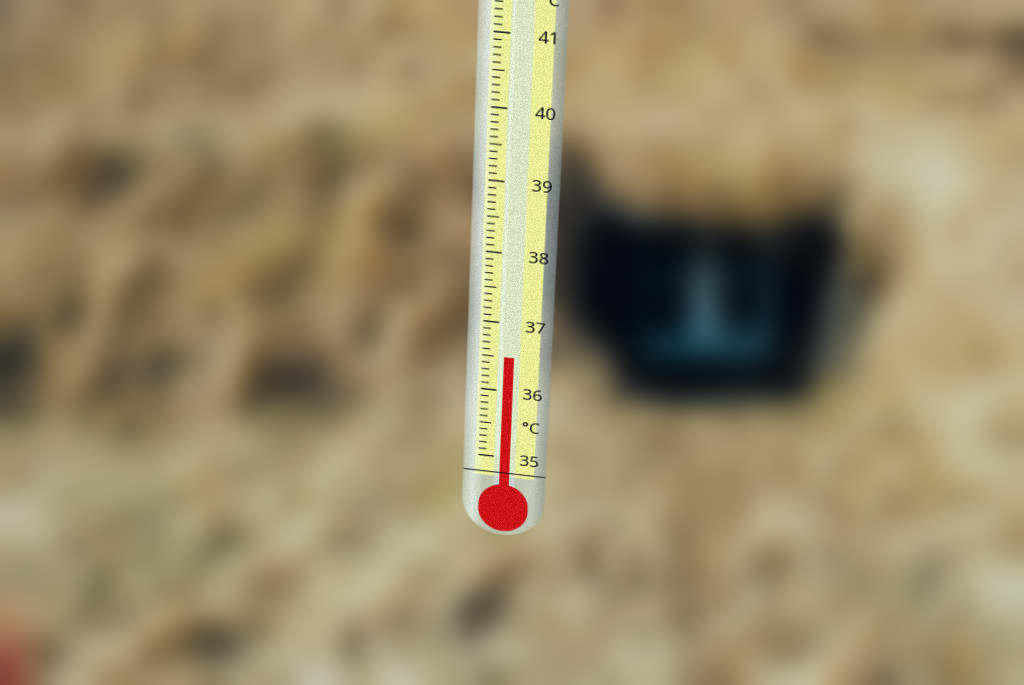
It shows **36.5** °C
